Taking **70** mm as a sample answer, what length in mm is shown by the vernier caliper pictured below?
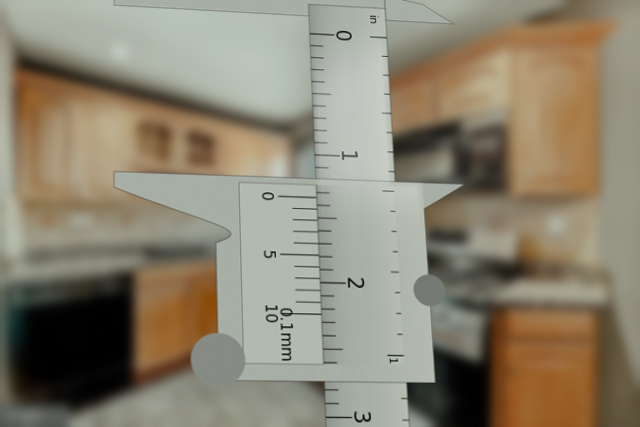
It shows **13.4** mm
